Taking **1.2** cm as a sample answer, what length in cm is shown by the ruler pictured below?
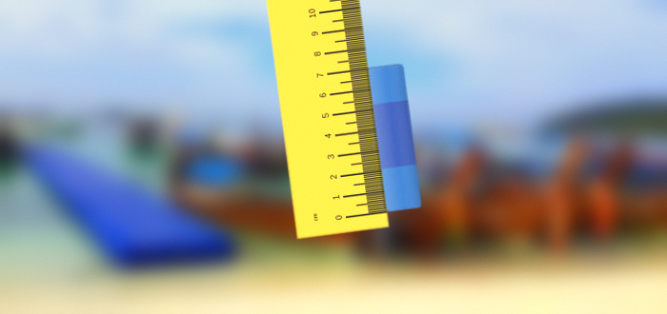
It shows **7** cm
